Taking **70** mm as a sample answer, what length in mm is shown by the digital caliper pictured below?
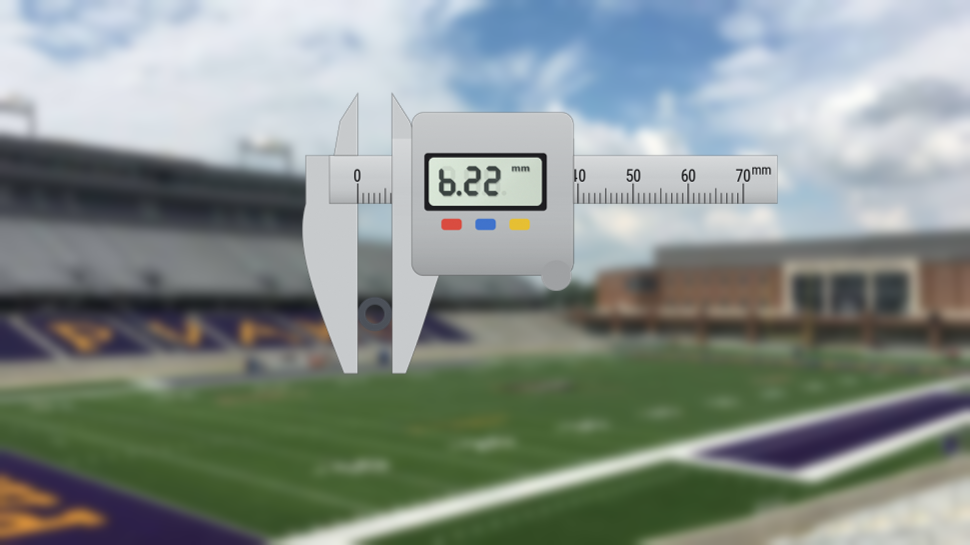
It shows **6.22** mm
